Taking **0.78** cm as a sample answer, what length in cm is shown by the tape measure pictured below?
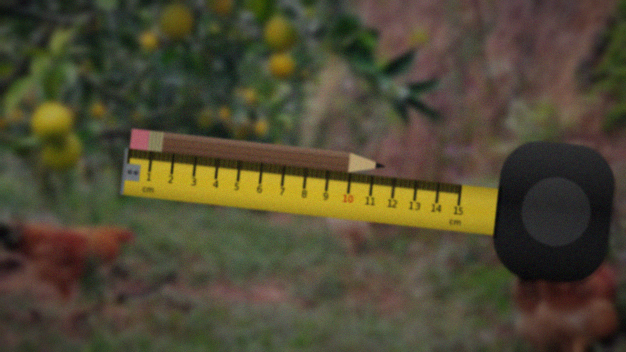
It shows **11.5** cm
